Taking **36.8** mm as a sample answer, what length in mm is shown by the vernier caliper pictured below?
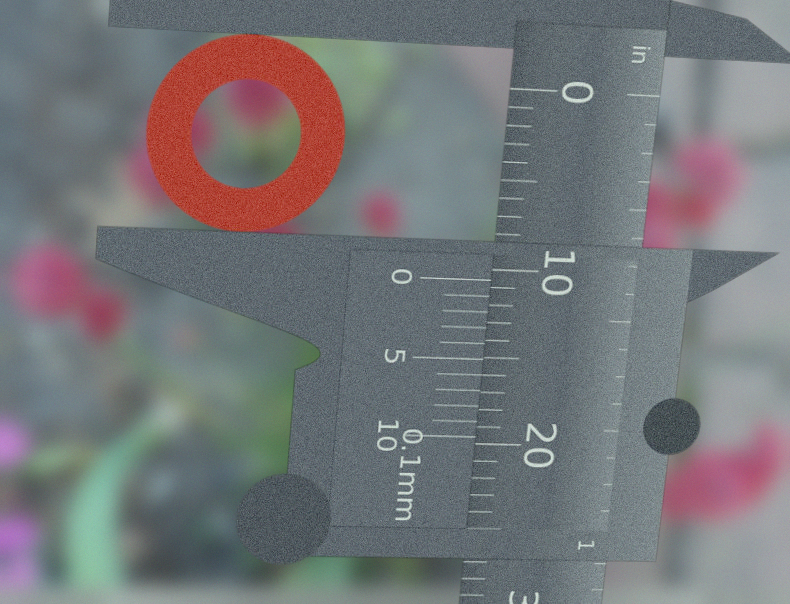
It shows **10.6** mm
